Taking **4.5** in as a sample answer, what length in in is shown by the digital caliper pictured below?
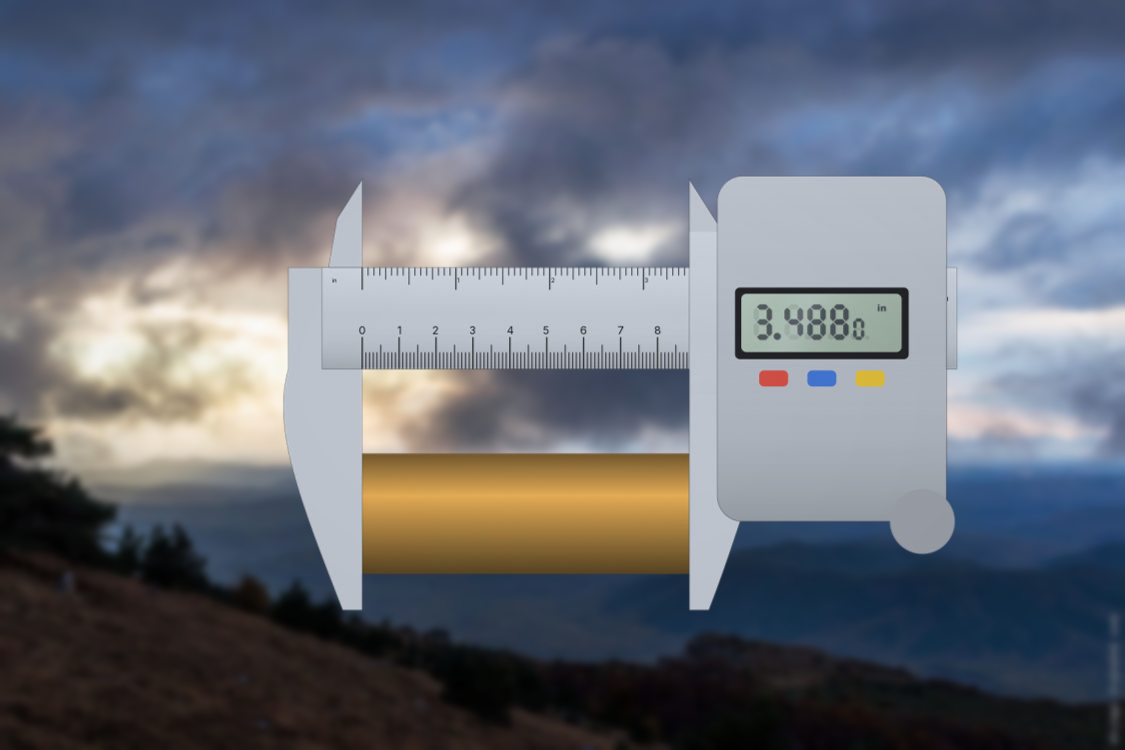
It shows **3.4880** in
